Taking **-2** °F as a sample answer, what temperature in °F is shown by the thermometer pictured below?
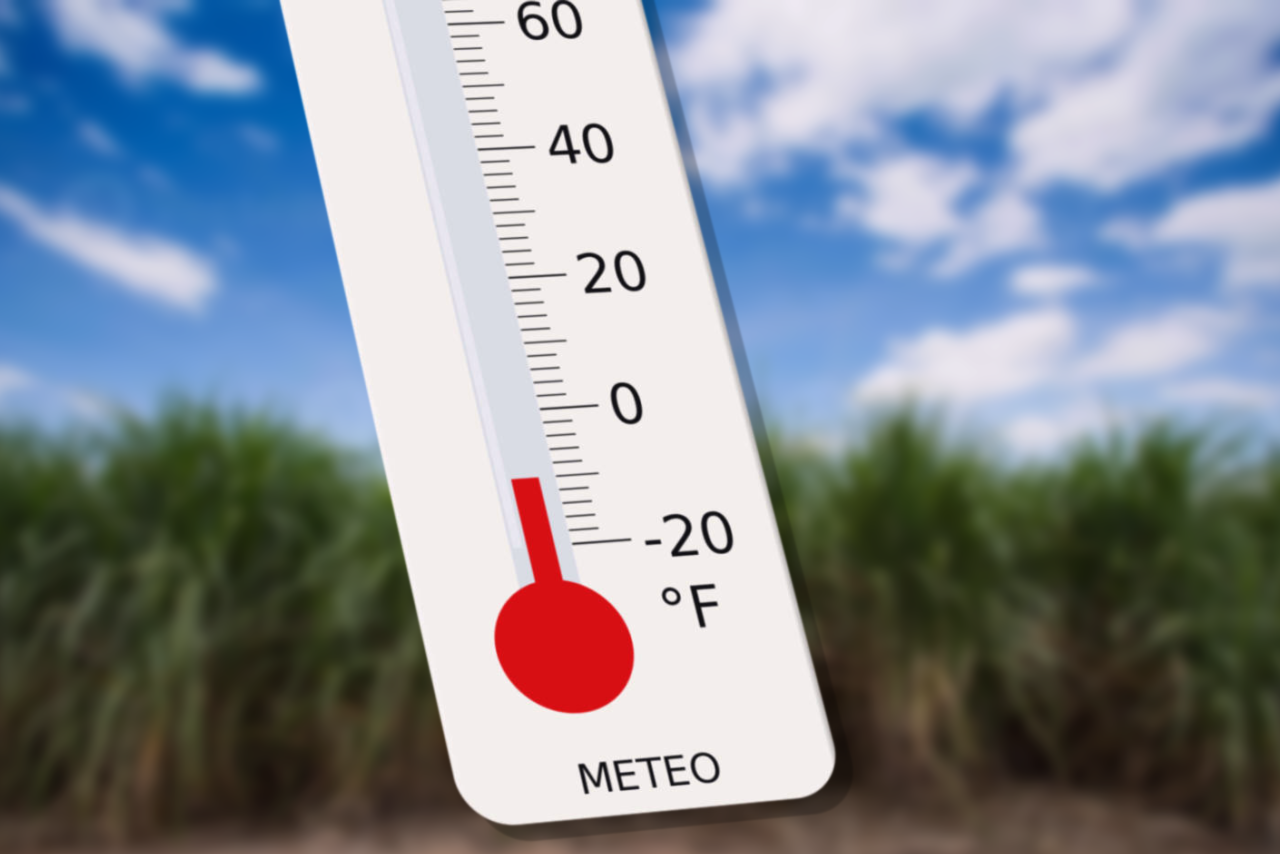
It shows **-10** °F
